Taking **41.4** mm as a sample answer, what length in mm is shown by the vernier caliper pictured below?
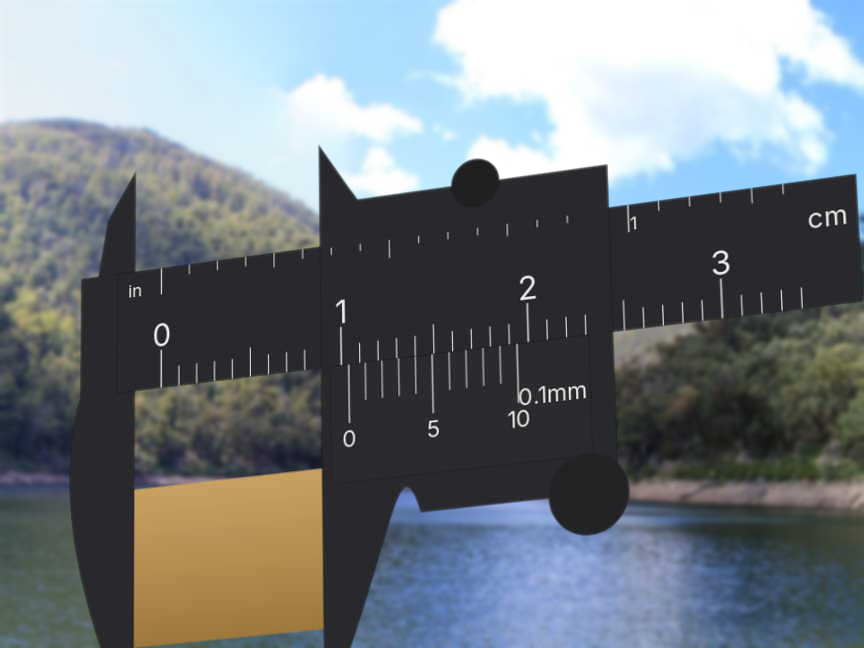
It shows **10.4** mm
